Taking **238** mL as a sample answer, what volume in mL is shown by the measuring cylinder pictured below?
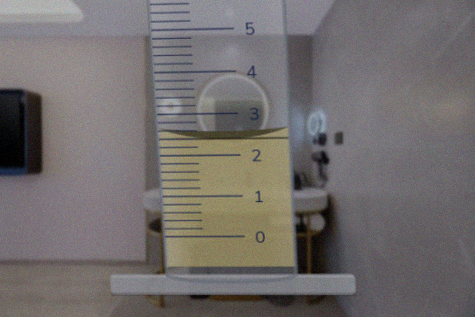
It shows **2.4** mL
